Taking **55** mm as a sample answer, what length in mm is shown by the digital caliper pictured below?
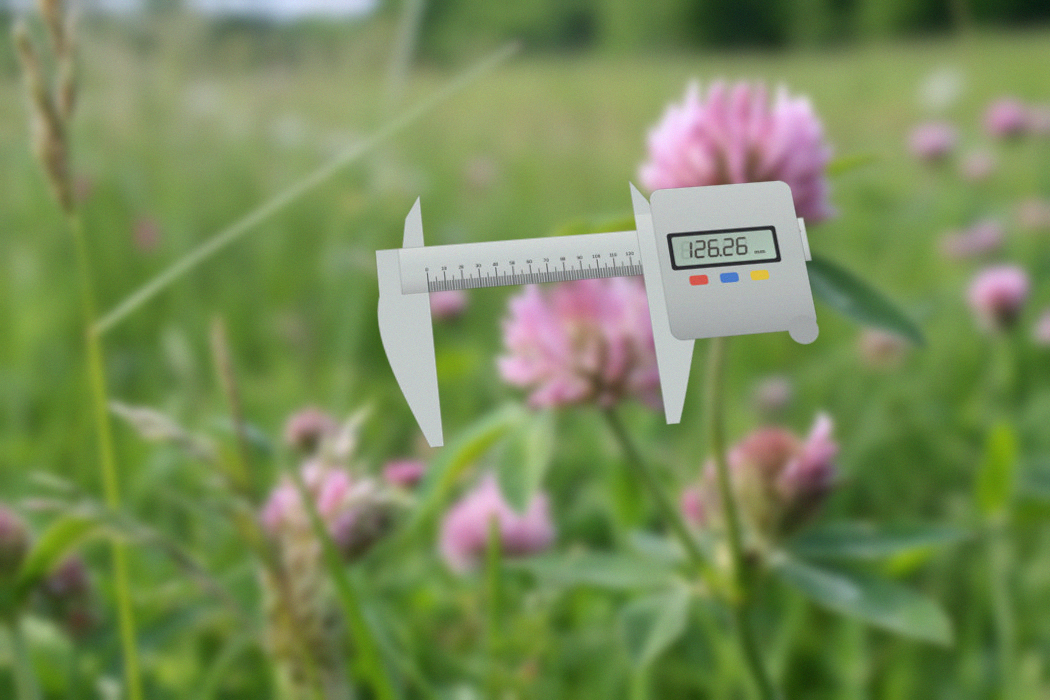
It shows **126.26** mm
